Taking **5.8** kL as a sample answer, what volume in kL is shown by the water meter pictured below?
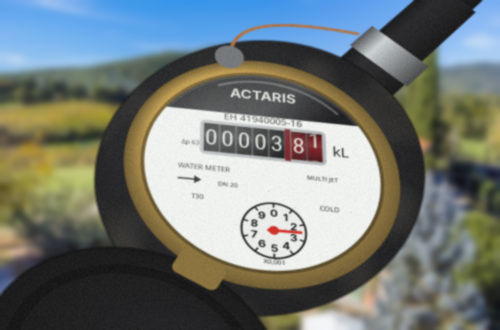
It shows **3.812** kL
